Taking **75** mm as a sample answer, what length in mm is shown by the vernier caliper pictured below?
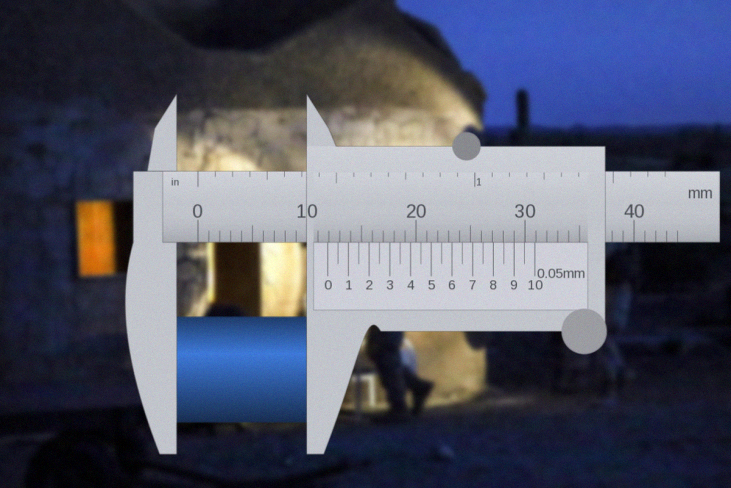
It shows **11.9** mm
